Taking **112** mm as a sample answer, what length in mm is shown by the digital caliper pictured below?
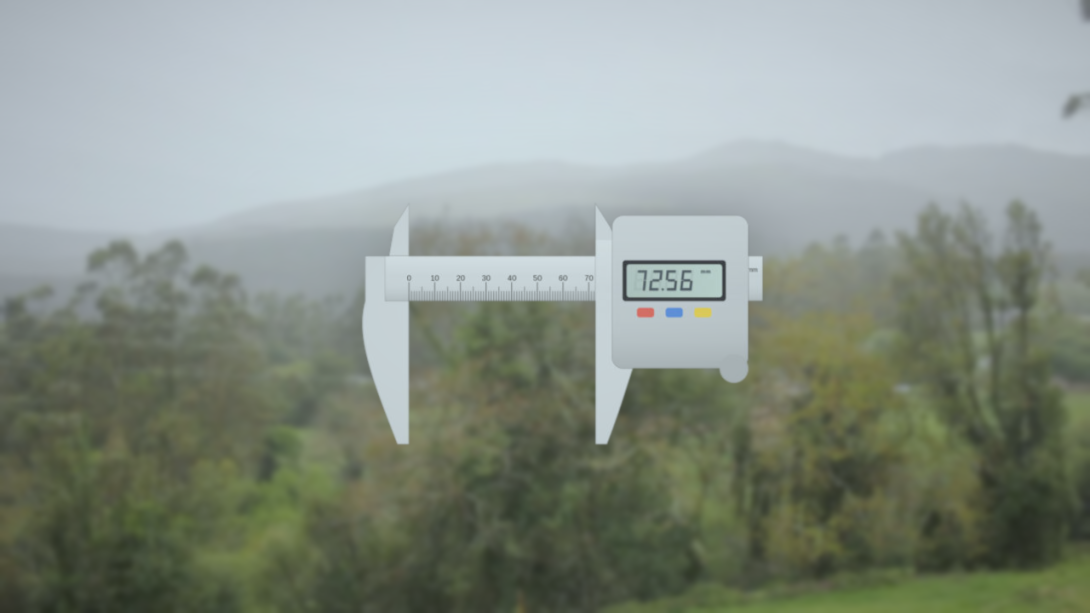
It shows **72.56** mm
